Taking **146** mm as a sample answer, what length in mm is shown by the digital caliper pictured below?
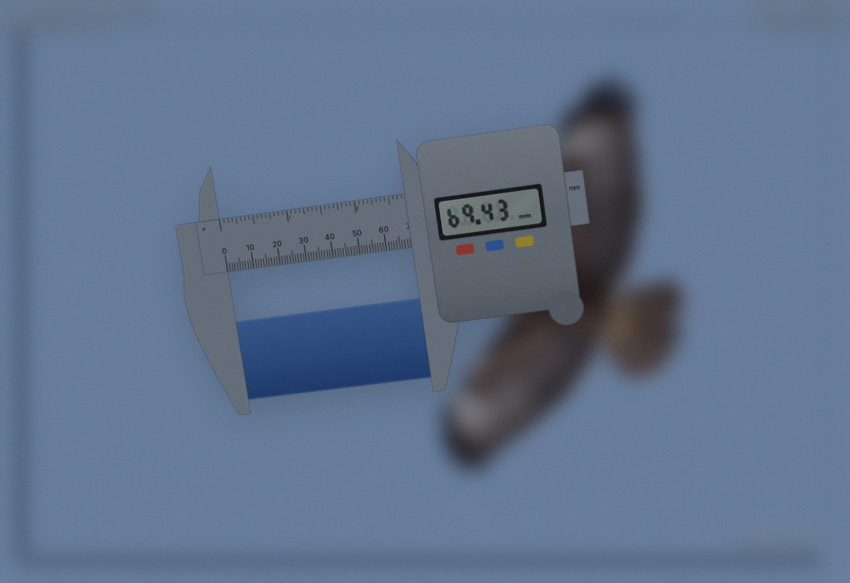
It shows **69.43** mm
